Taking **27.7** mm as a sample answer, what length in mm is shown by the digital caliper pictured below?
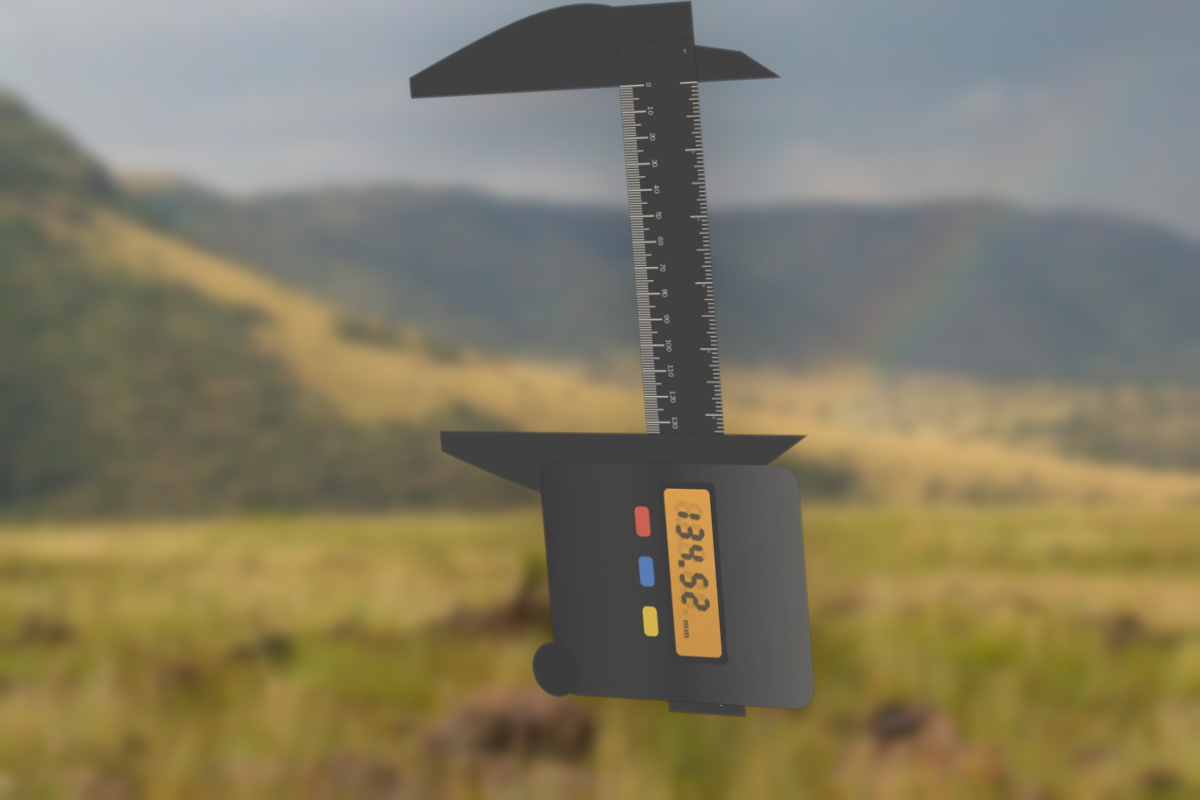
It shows **134.52** mm
